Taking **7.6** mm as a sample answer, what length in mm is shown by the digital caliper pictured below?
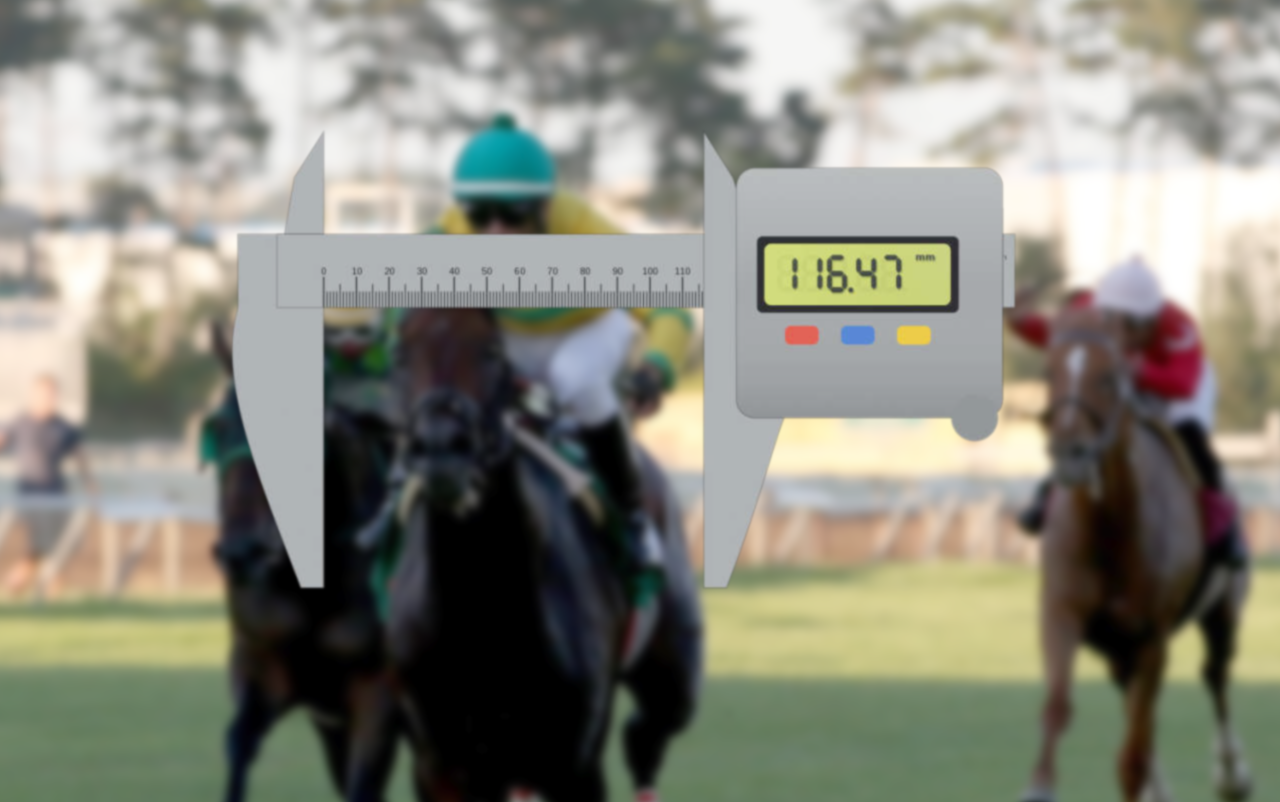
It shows **116.47** mm
